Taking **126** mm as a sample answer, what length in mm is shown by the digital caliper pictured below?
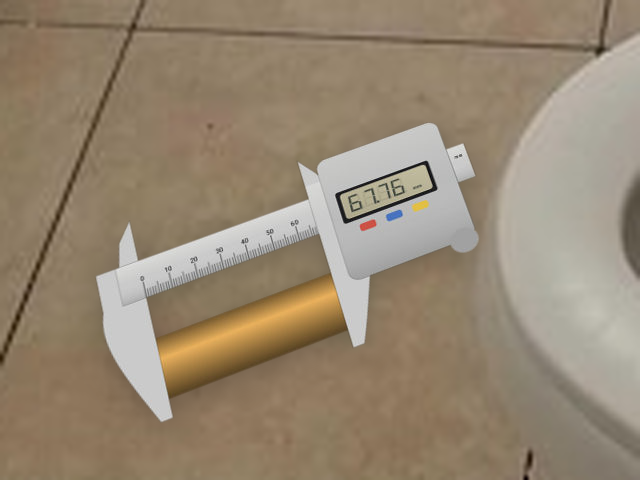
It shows **67.76** mm
